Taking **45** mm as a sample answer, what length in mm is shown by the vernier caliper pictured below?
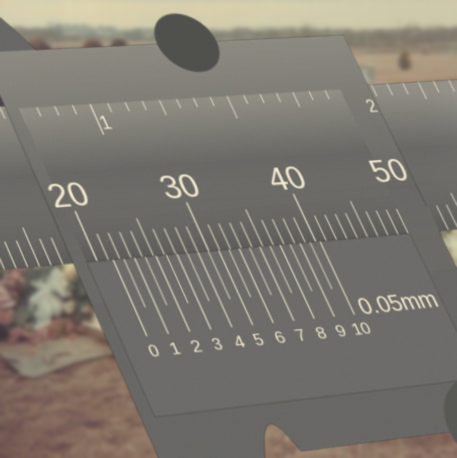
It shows **21.4** mm
